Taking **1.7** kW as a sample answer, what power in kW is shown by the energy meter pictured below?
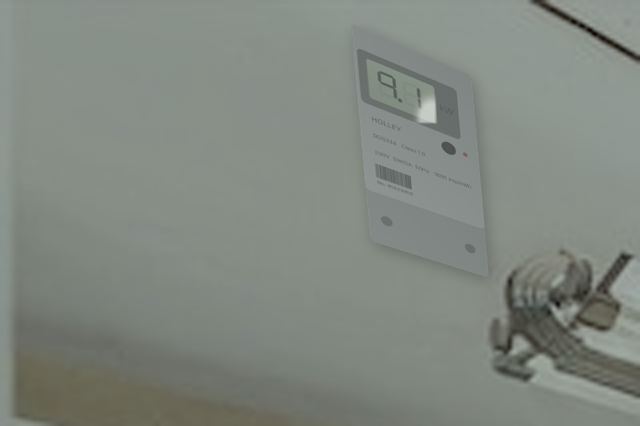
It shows **9.1** kW
